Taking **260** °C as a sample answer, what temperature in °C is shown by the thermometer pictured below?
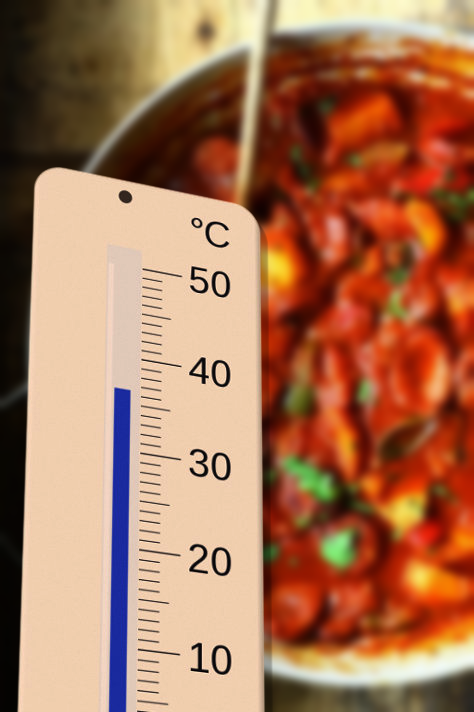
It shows **36.5** °C
